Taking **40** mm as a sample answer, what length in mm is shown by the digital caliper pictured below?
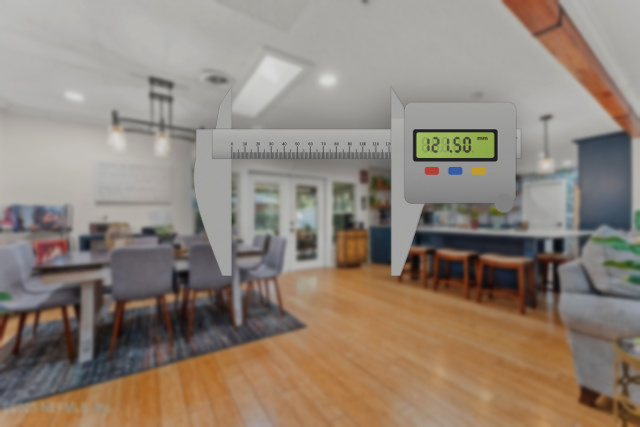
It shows **121.50** mm
